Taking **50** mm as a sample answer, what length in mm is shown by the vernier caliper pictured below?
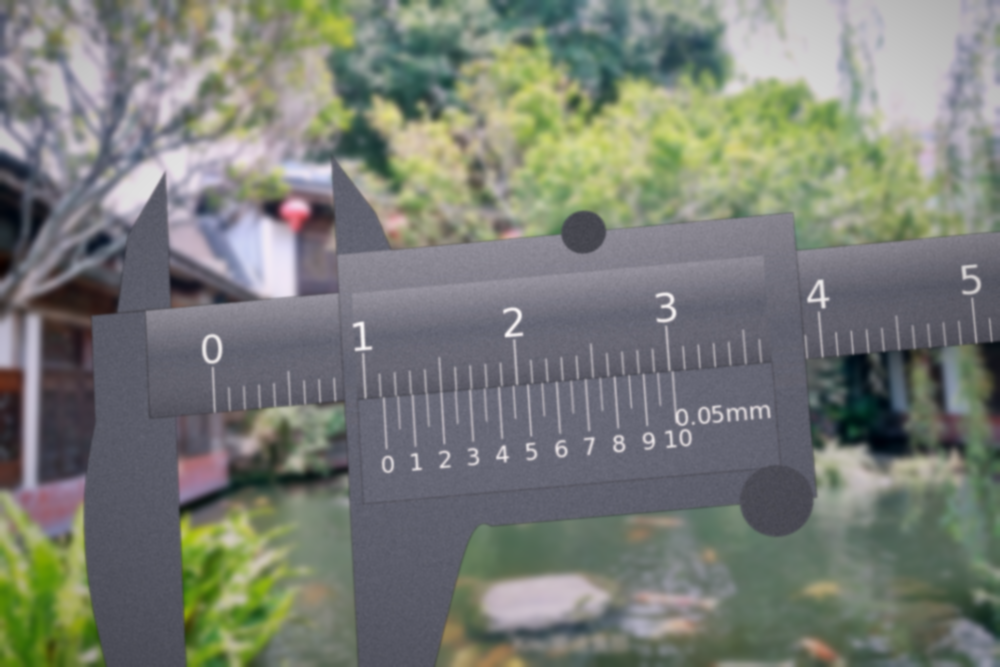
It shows **11.2** mm
